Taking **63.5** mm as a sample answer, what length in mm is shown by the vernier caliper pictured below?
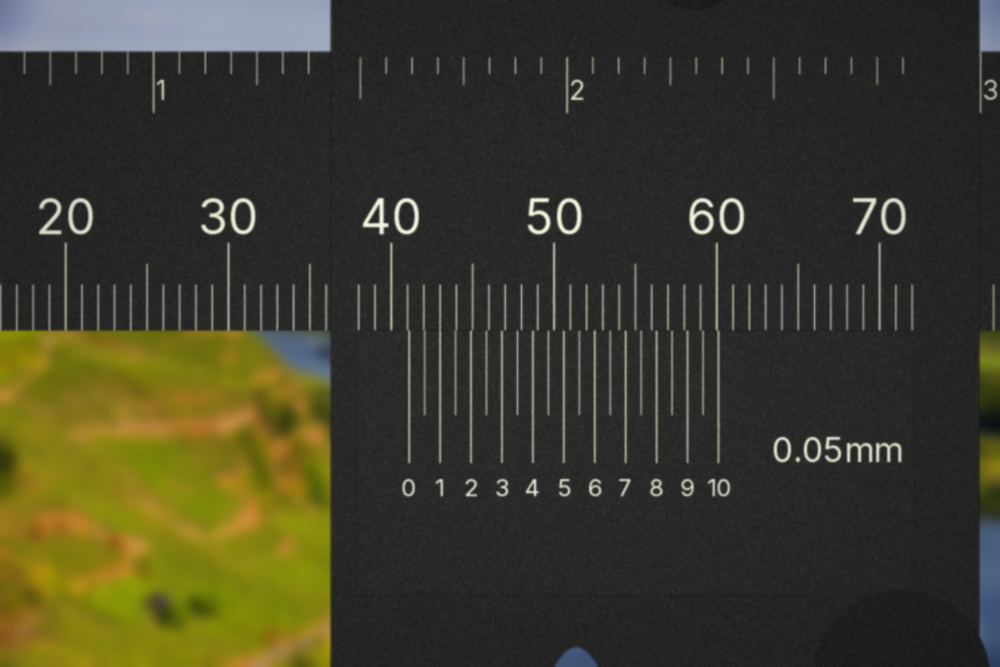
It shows **41.1** mm
